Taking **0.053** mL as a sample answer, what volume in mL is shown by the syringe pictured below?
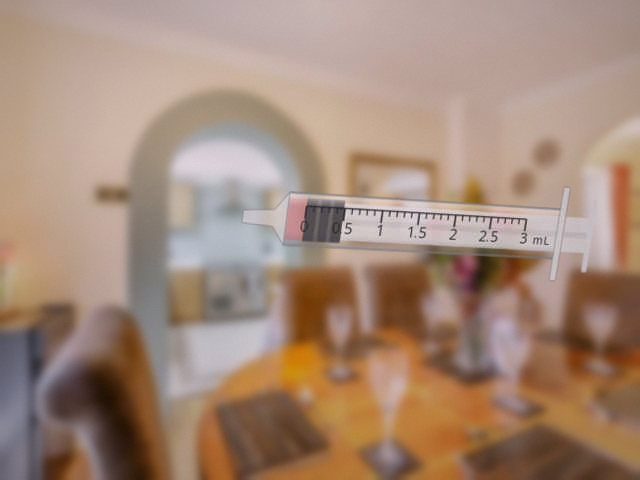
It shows **0** mL
